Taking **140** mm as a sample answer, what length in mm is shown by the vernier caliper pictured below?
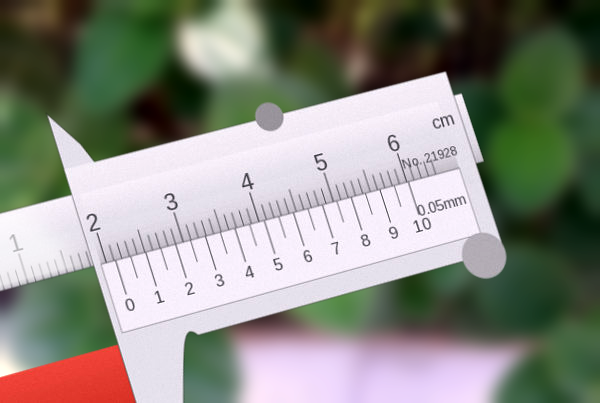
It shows **21.2** mm
